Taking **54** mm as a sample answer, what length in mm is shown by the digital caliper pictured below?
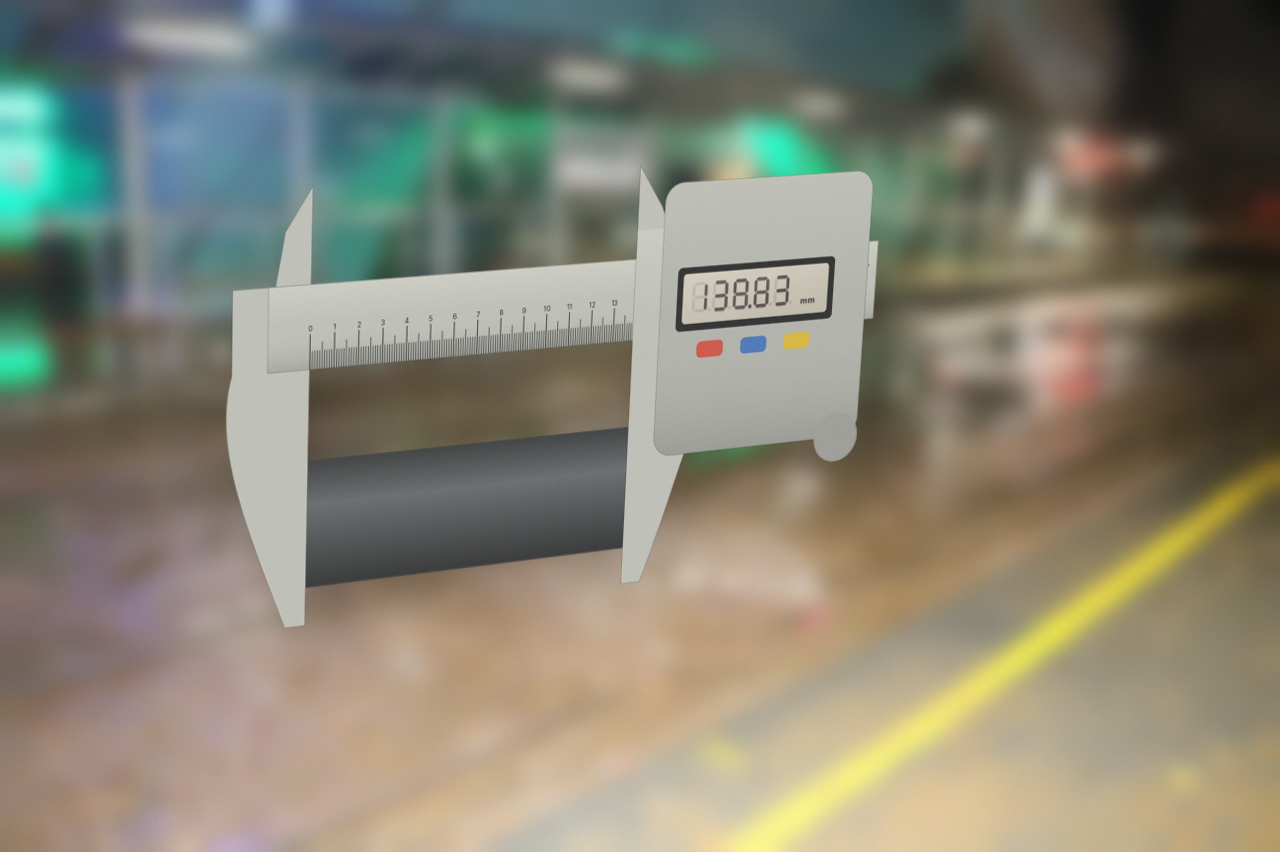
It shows **138.83** mm
